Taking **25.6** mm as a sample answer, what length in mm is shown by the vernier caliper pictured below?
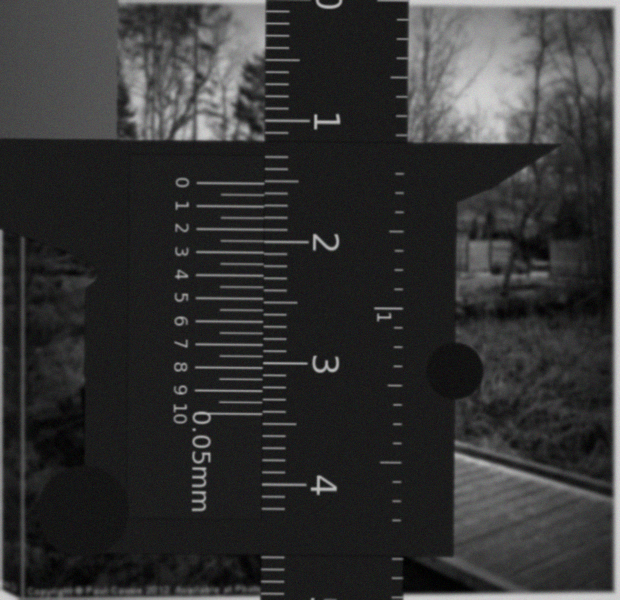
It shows **15.2** mm
